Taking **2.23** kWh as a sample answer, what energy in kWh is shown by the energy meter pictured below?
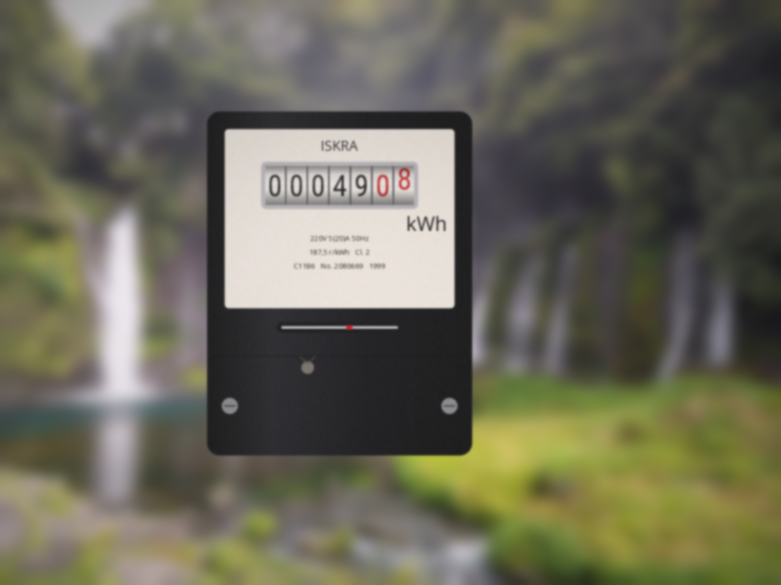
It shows **49.08** kWh
